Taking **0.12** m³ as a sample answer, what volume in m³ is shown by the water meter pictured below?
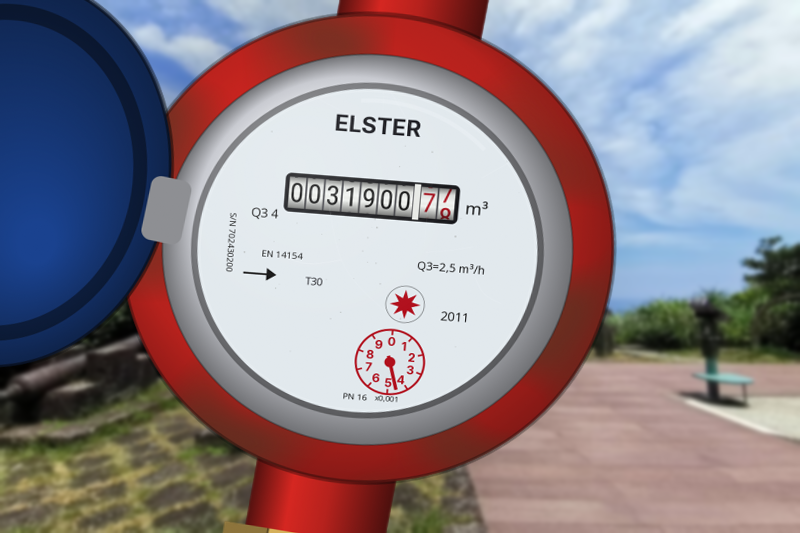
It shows **31900.774** m³
